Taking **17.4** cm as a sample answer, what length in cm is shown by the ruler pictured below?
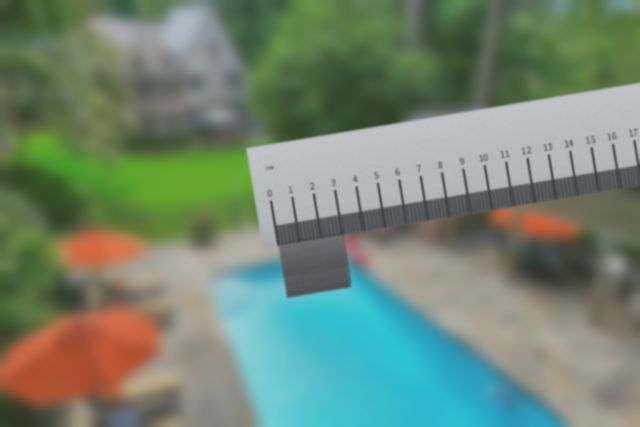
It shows **3** cm
